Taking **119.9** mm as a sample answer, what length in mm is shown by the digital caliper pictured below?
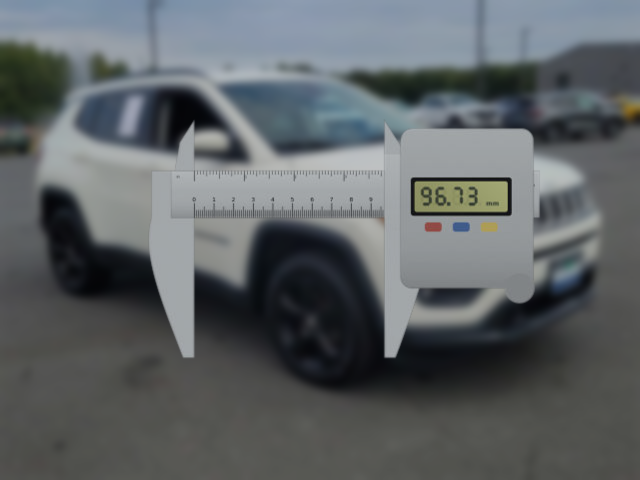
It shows **96.73** mm
